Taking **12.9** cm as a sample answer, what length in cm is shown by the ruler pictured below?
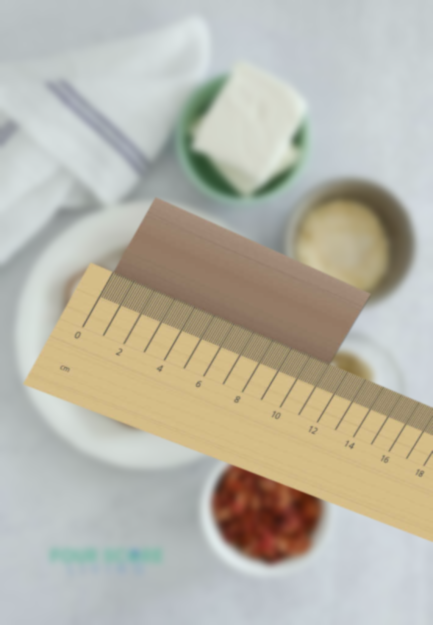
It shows **11** cm
